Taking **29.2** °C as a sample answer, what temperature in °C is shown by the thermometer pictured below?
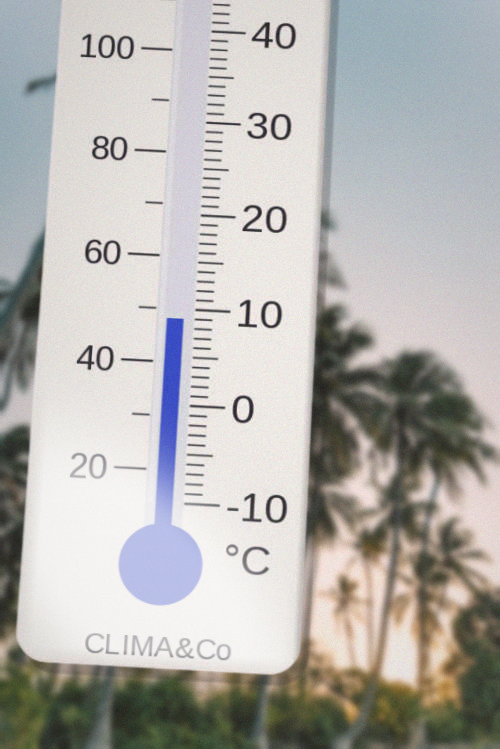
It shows **9** °C
